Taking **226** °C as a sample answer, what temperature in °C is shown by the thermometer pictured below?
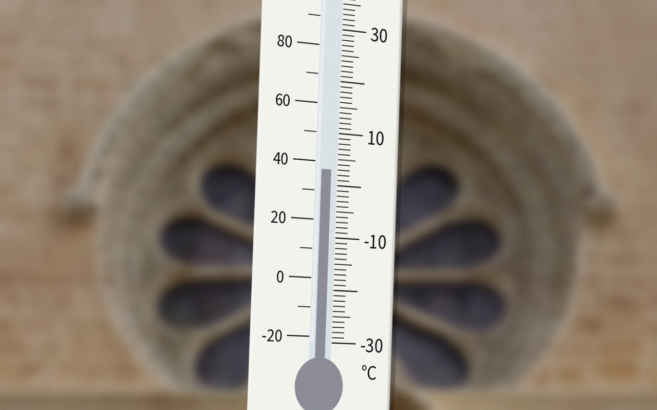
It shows **3** °C
